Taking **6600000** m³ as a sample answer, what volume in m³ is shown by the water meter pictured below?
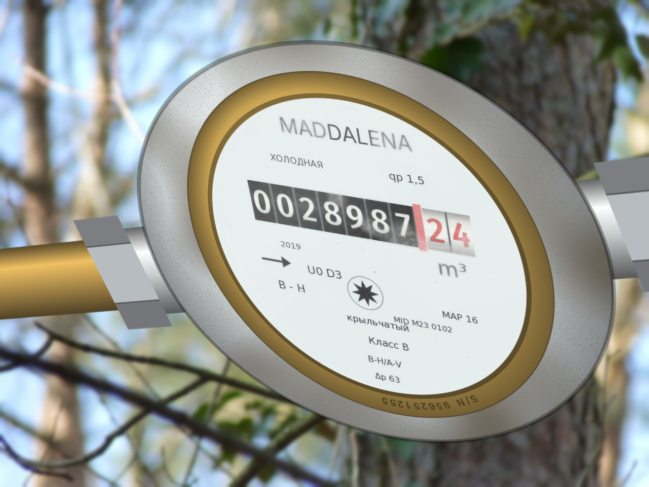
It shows **28987.24** m³
